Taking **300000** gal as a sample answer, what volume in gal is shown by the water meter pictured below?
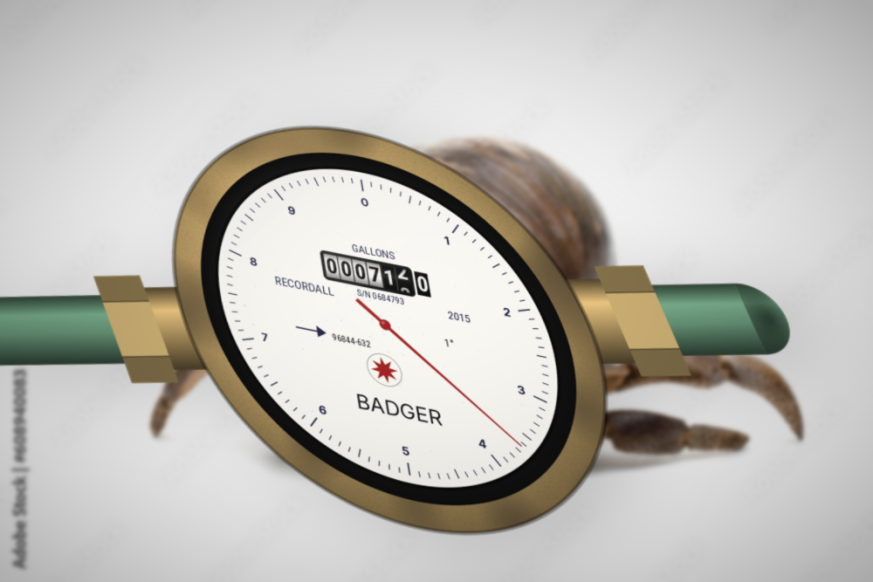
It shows **7123.6** gal
